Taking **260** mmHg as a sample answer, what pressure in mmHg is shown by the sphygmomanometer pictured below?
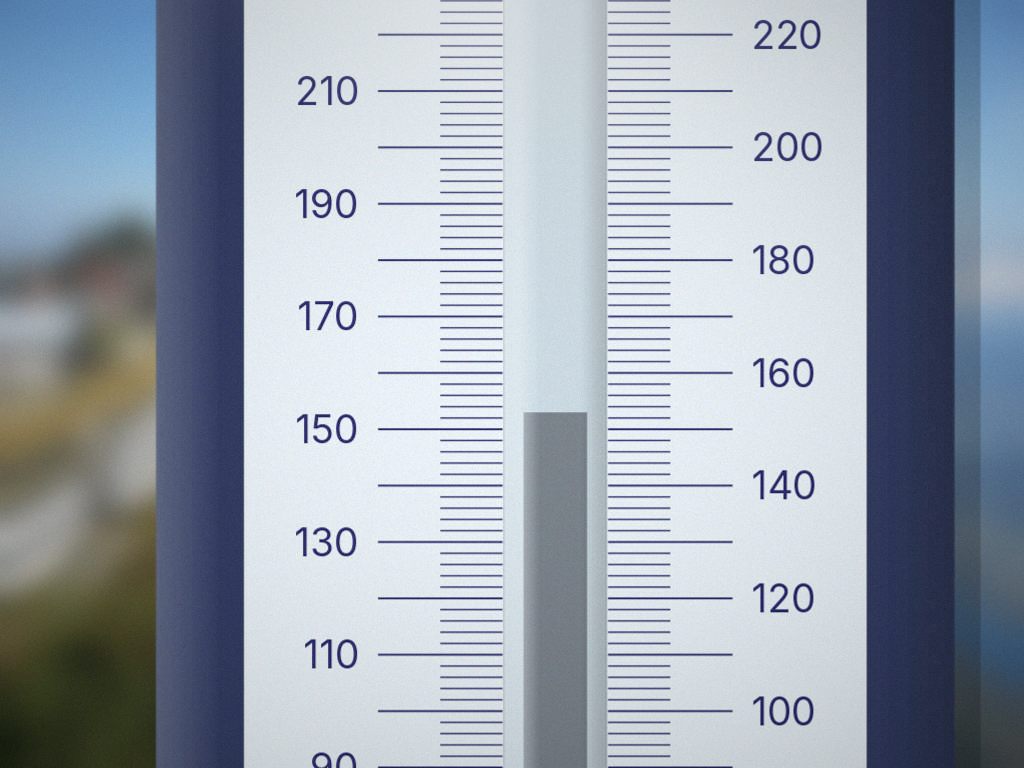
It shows **153** mmHg
